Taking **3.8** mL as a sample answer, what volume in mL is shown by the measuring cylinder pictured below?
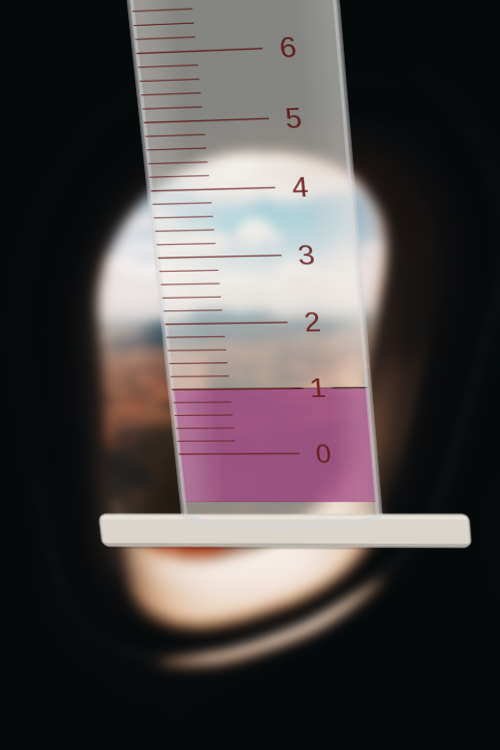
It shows **1** mL
